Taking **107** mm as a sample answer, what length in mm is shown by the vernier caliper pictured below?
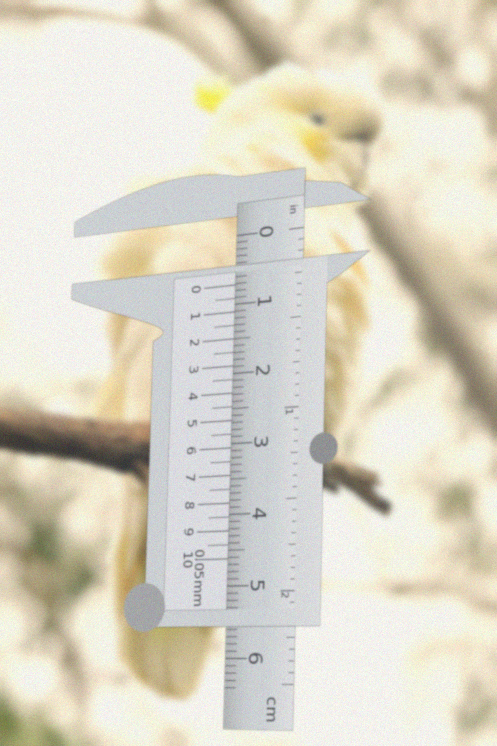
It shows **7.2** mm
